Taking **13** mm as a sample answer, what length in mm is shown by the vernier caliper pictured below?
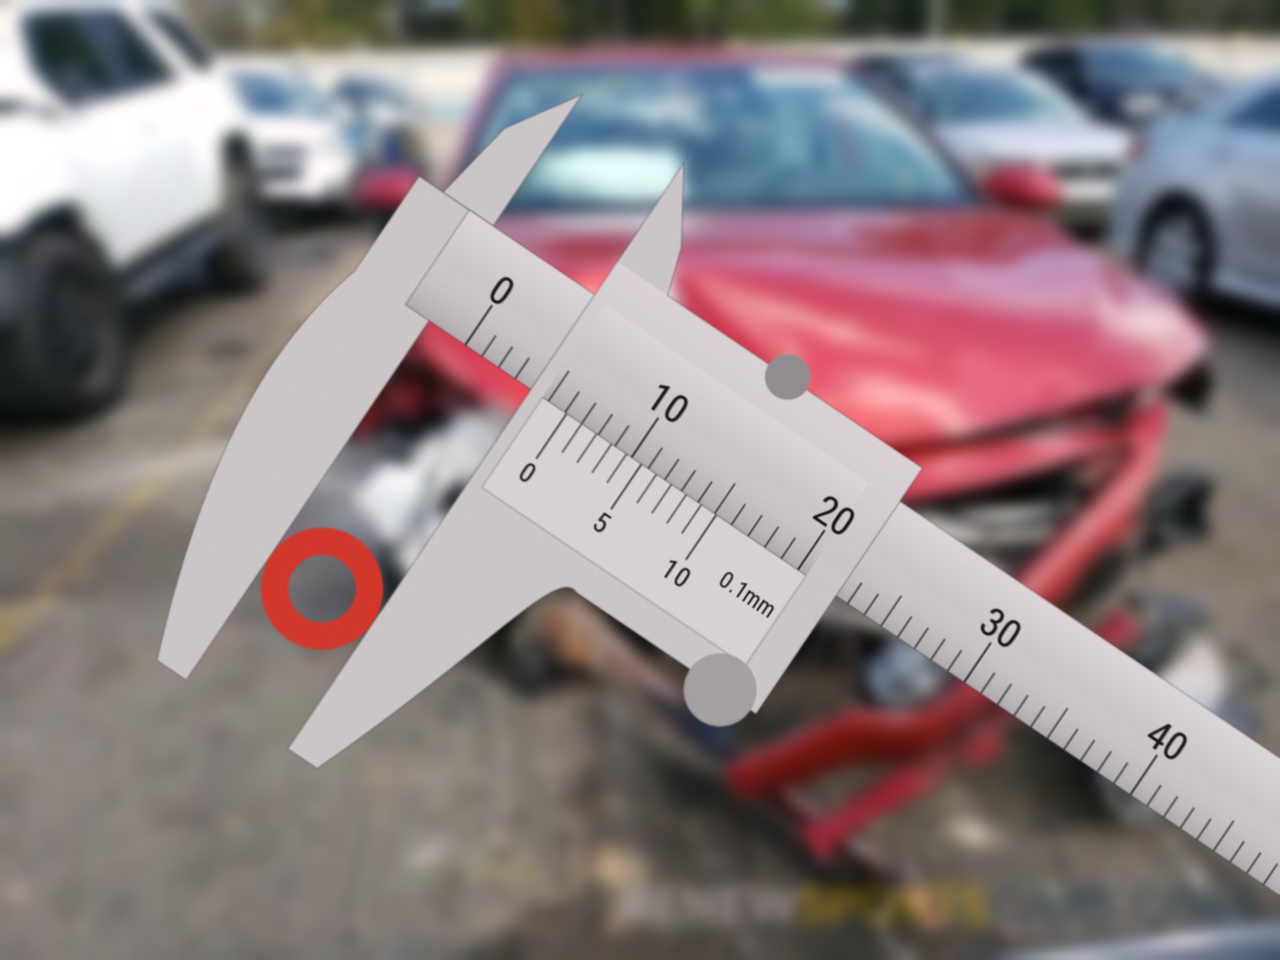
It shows **6.1** mm
